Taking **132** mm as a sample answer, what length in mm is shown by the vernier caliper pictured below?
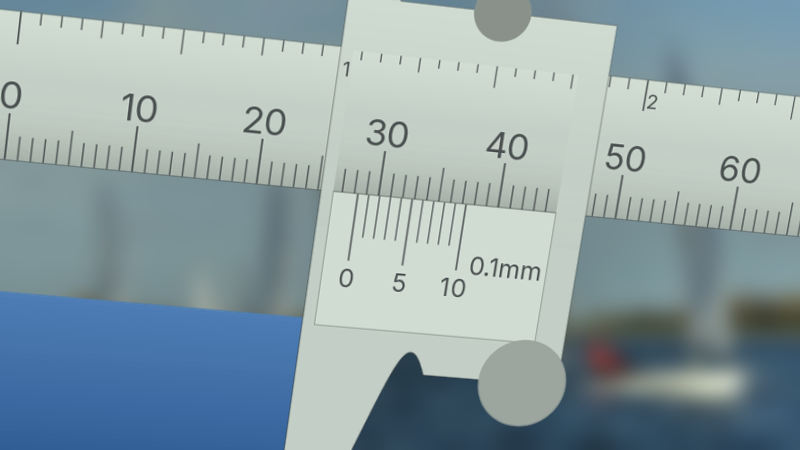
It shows **28.3** mm
